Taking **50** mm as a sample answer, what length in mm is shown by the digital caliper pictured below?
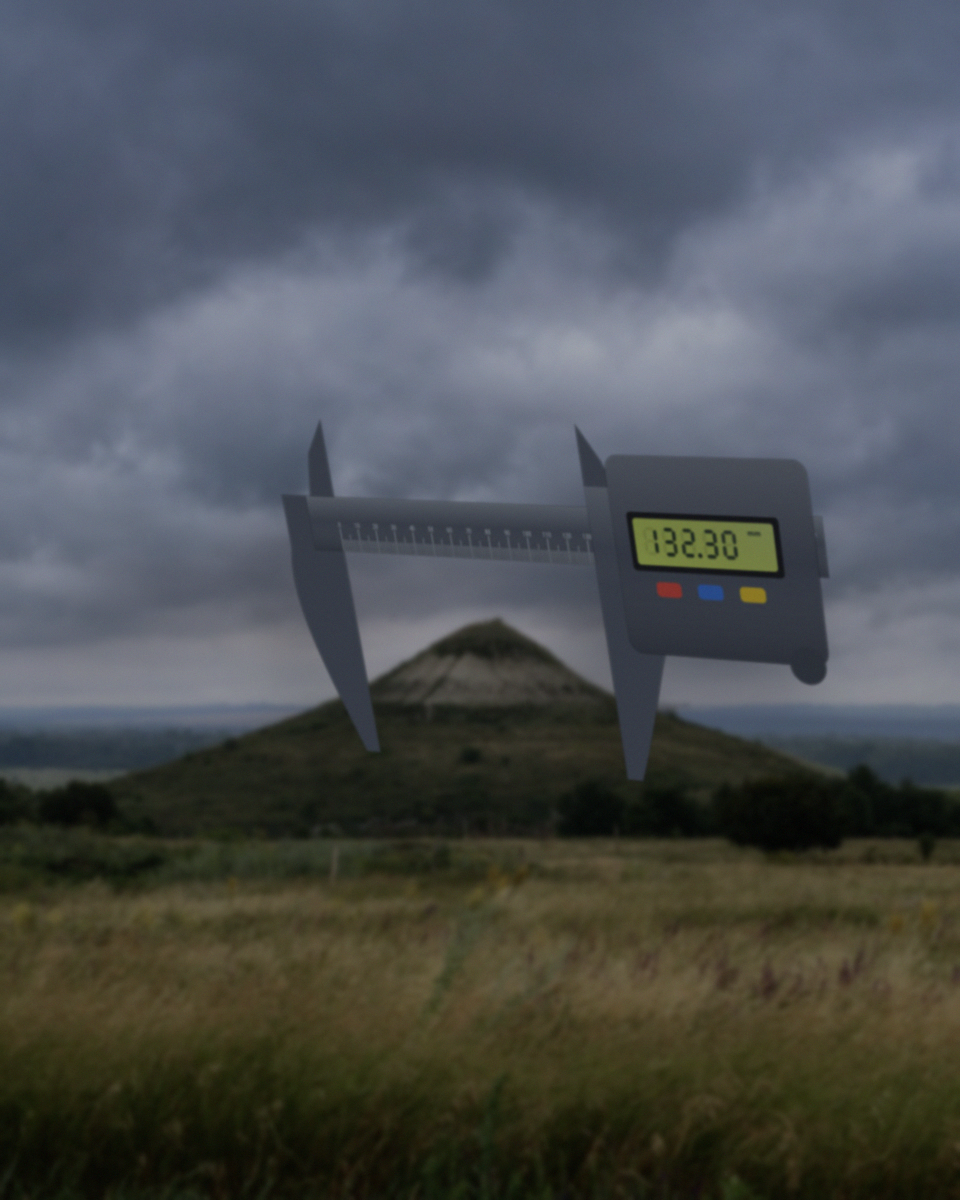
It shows **132.30** mm
